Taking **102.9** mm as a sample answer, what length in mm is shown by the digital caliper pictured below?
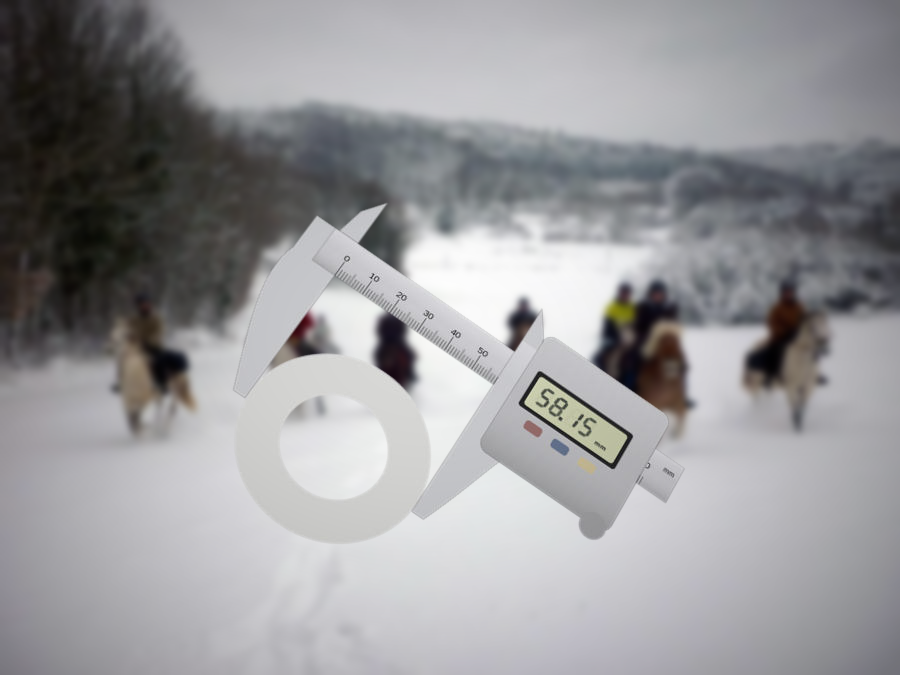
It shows **58.15** mm
